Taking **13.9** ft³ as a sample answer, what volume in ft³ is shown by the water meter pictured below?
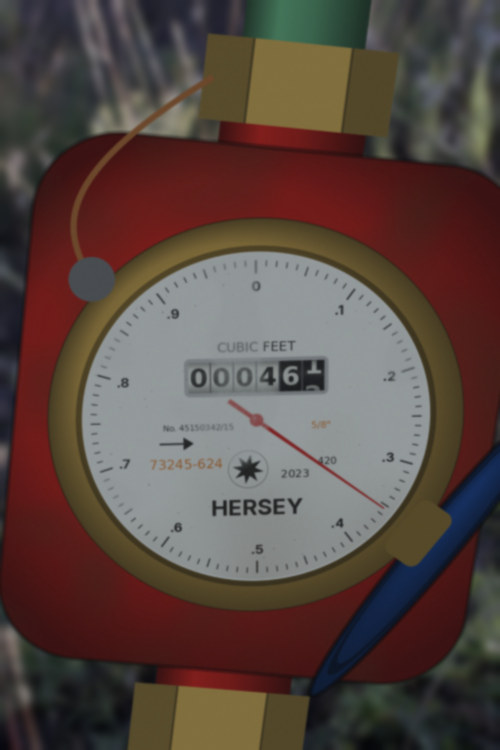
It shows **461.35** ft³
